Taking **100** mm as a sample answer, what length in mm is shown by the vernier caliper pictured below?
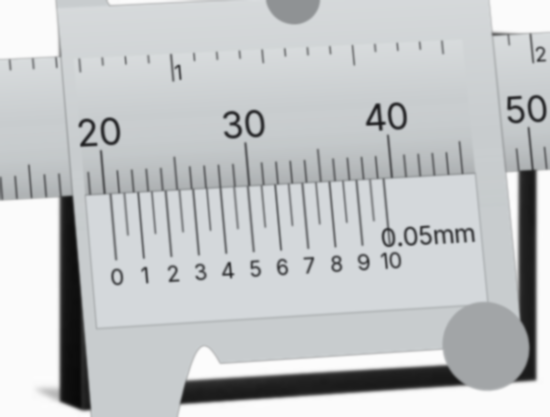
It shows **20.4** mm
